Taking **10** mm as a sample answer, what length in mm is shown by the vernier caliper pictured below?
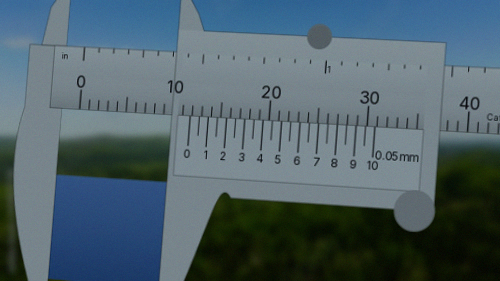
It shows **11.8** mm
